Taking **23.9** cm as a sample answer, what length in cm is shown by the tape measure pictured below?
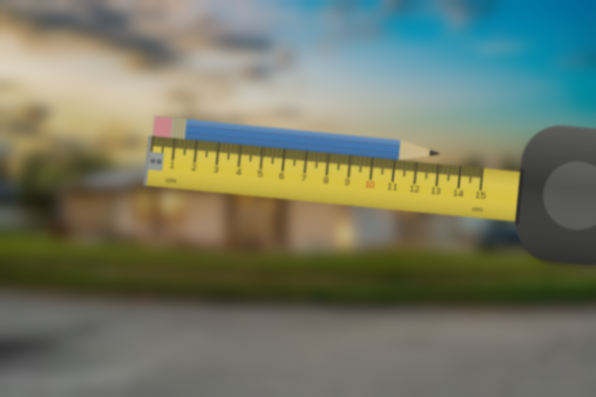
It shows **13** cm
